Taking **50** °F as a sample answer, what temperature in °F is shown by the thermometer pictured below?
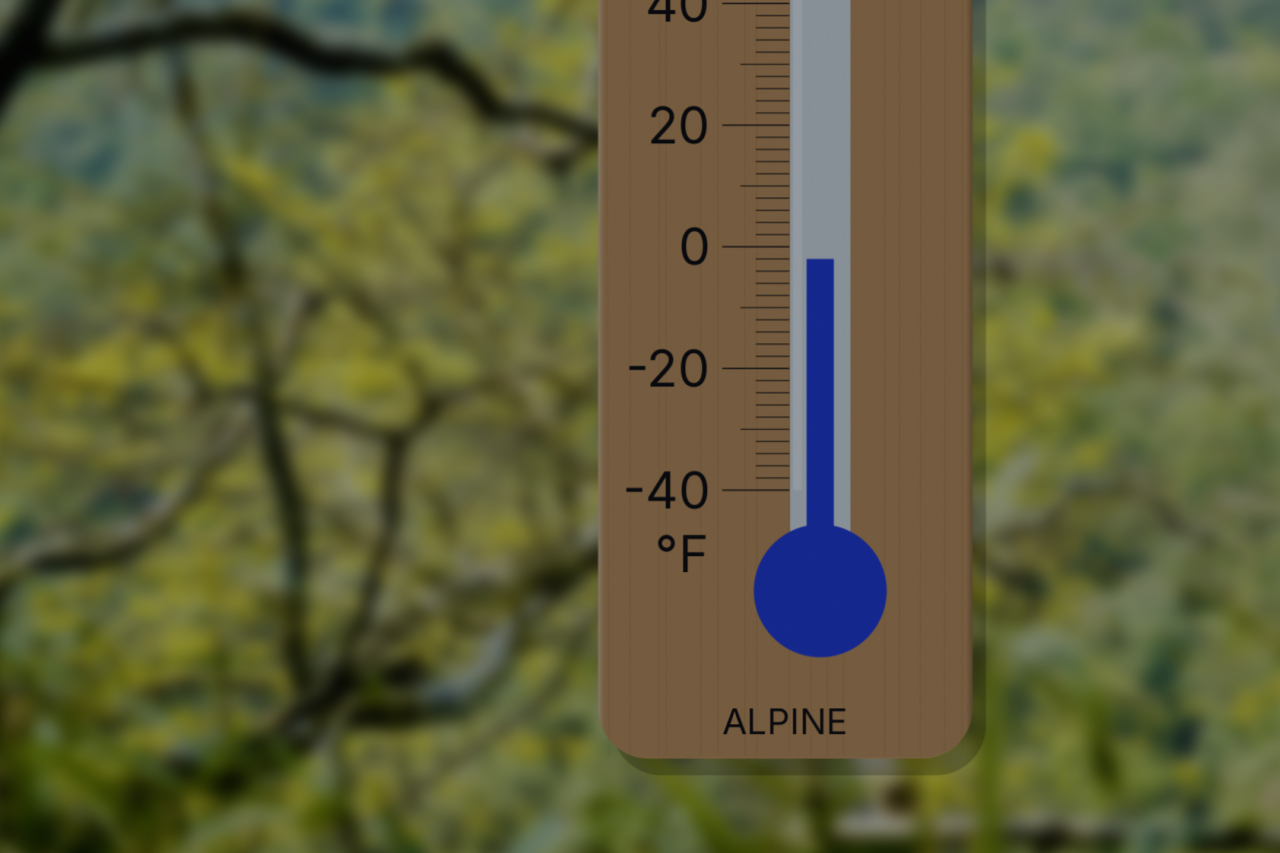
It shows **-2** °F
